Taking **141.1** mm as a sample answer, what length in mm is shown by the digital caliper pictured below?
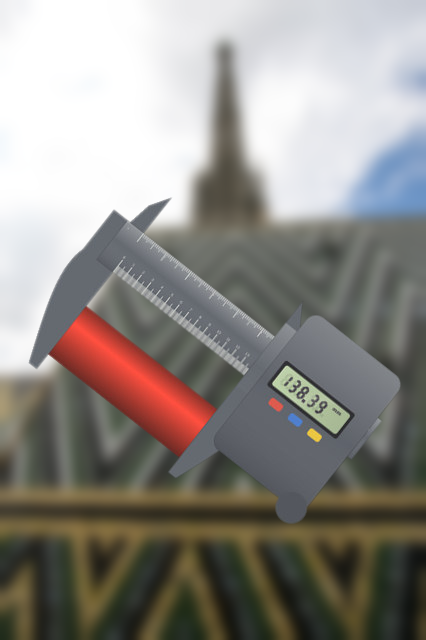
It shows **138.39** mm
